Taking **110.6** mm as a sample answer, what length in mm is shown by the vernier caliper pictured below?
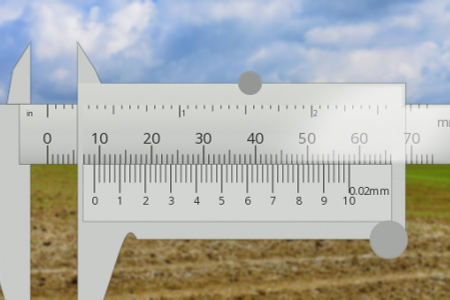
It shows **9.0** mm
